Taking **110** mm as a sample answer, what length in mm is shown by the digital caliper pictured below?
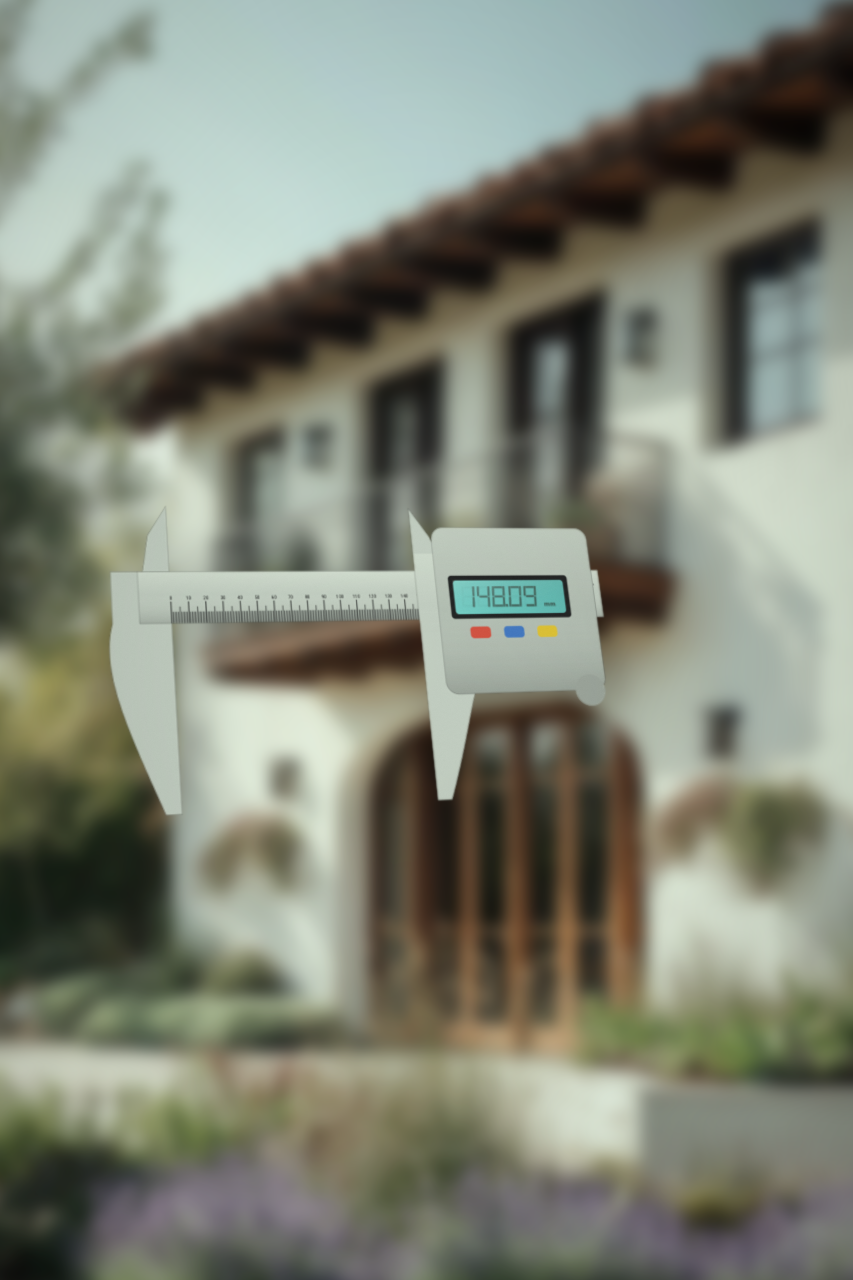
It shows **148.09** mm
